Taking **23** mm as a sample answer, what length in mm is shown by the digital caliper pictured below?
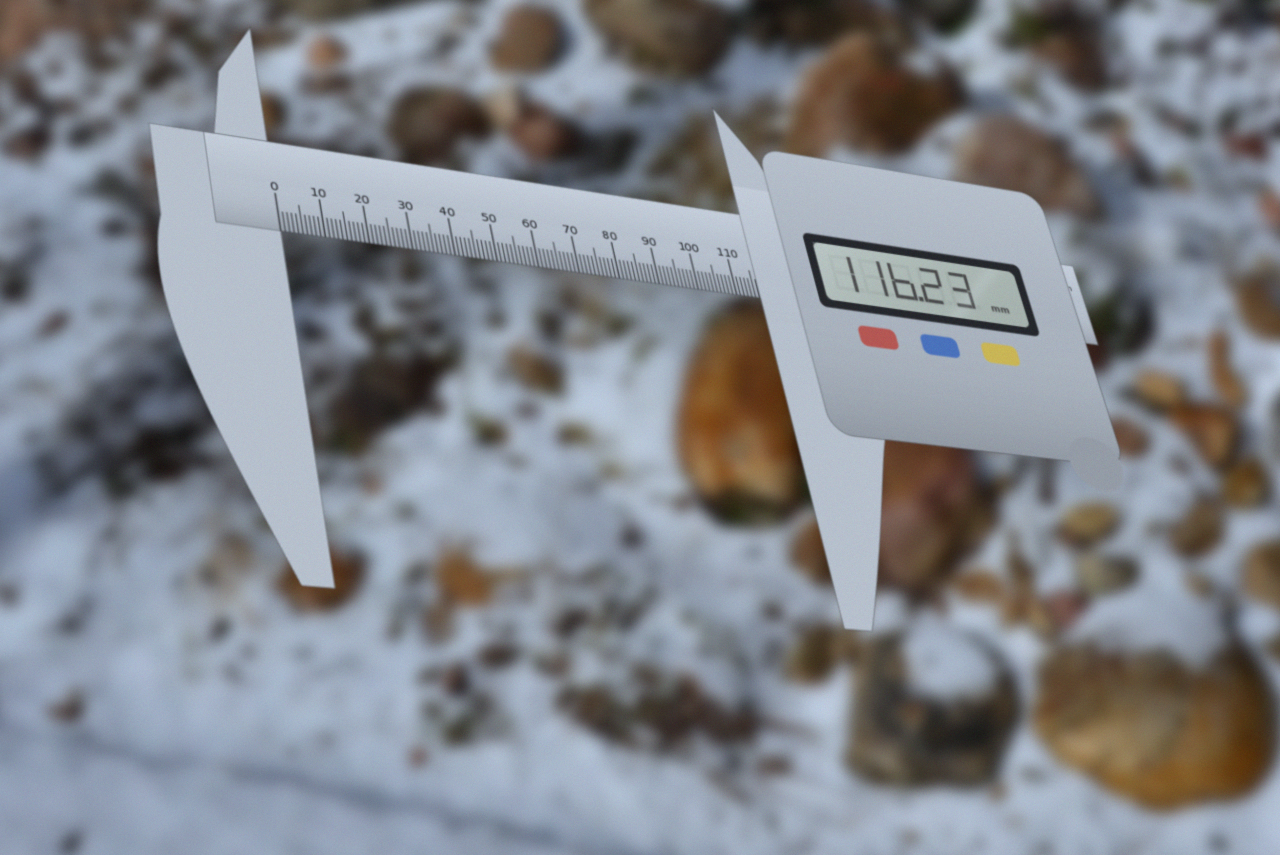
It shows **116.23** mm
